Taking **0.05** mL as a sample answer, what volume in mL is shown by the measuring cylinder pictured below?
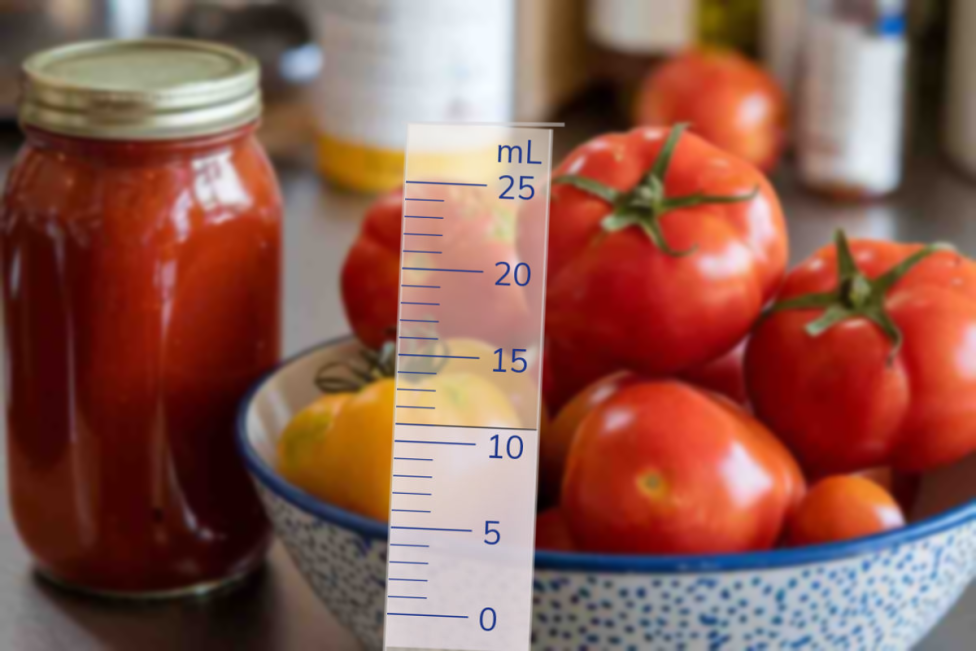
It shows **11** mL
